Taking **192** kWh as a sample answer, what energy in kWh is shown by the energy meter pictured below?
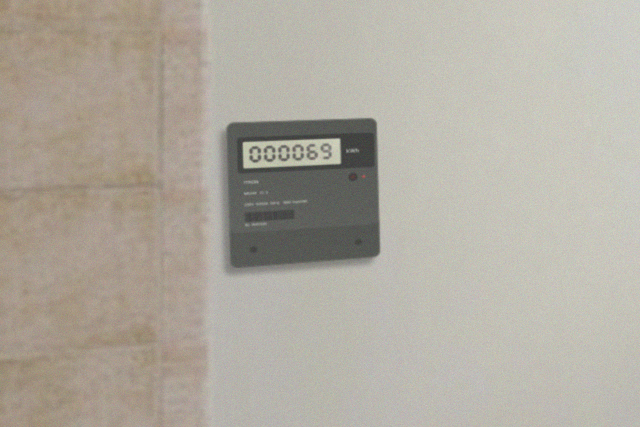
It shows **69** kWh
